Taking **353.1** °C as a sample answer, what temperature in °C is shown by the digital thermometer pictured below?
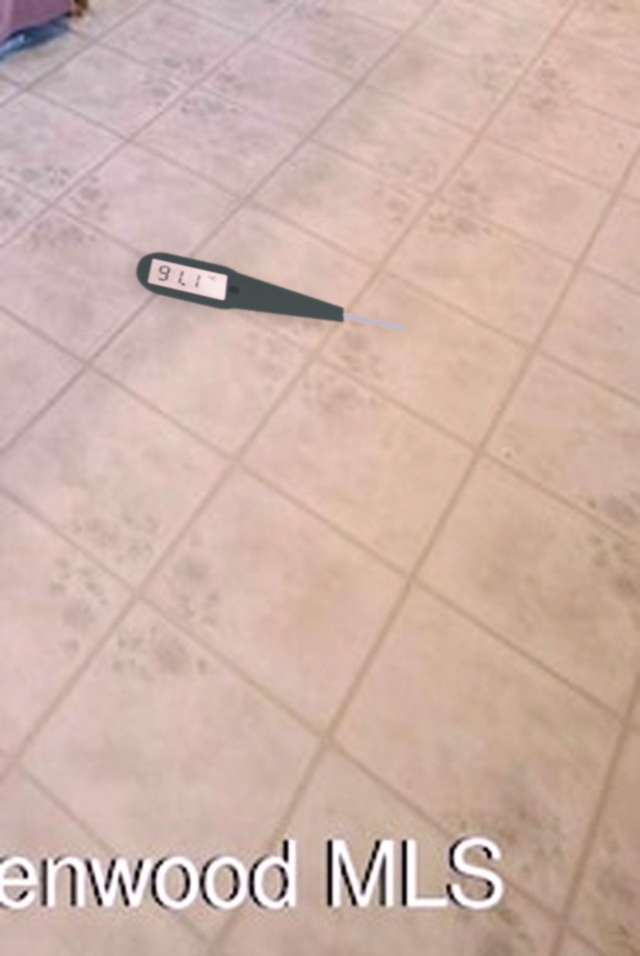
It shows **91.1** °C
